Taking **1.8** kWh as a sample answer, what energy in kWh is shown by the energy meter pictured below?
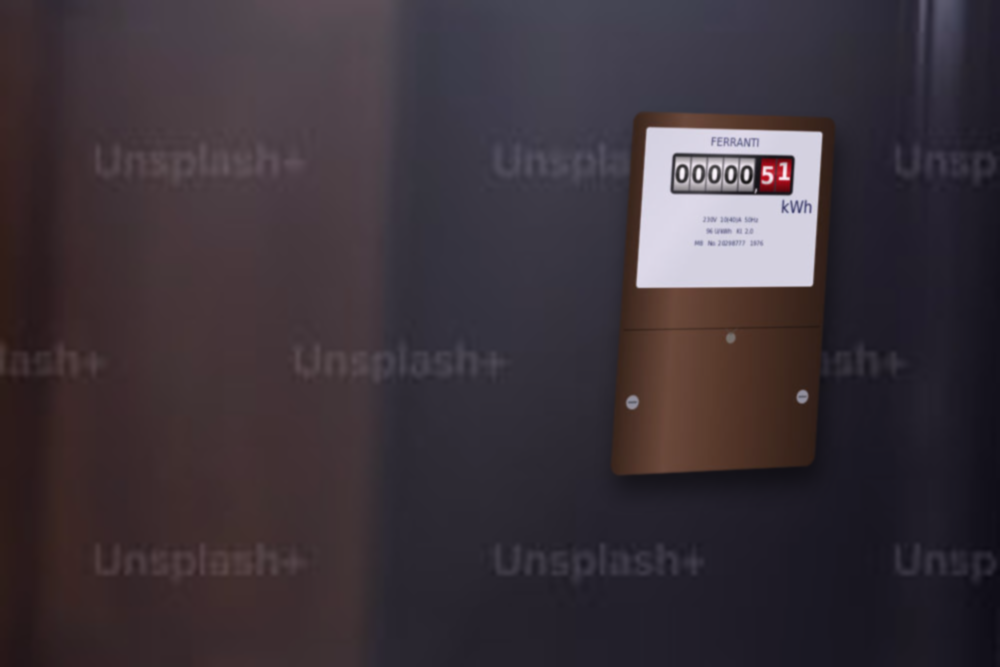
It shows **0.51** kWh
